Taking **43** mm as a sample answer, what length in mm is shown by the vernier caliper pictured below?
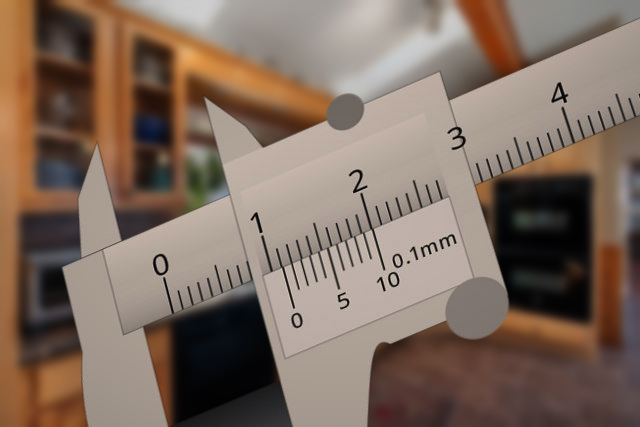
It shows **11.1** mm
